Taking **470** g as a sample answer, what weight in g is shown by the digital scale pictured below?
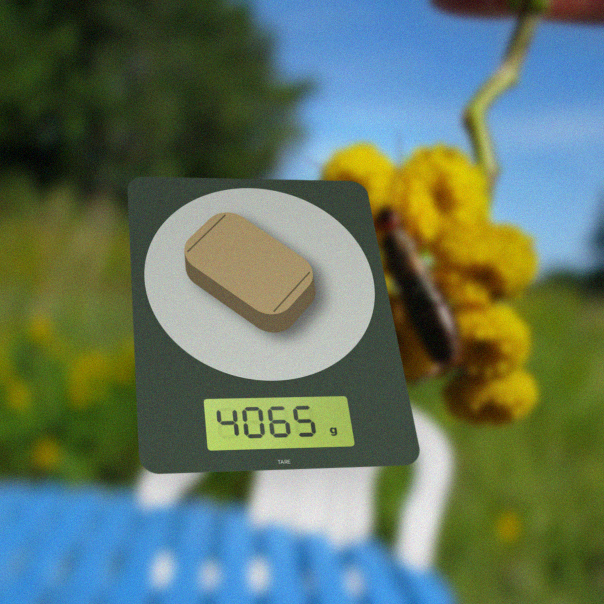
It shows **4065** g
